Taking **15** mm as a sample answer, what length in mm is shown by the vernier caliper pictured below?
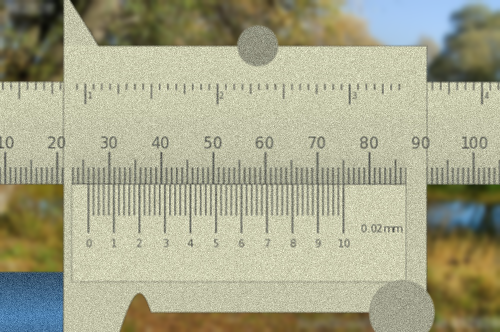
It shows **26.0** mm
